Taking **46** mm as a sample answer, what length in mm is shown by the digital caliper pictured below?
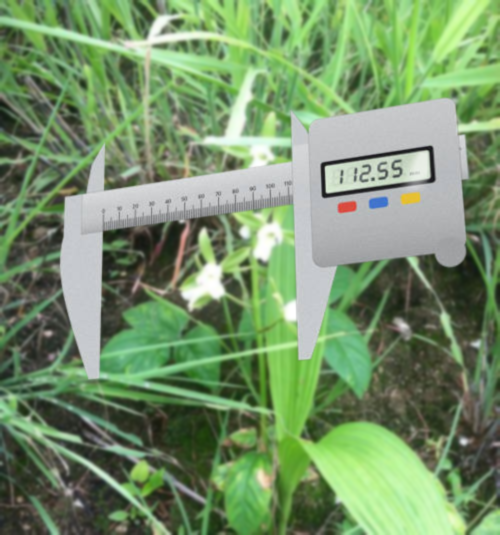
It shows **112.55** mm
